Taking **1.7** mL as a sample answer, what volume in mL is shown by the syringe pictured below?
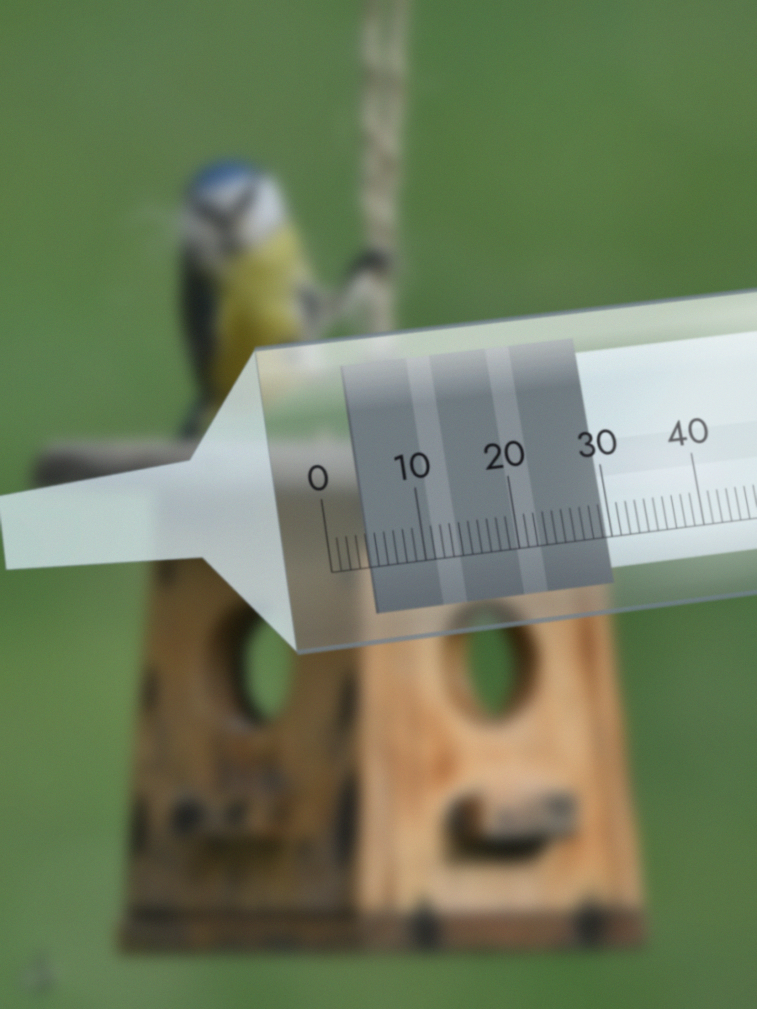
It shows **4** mL
